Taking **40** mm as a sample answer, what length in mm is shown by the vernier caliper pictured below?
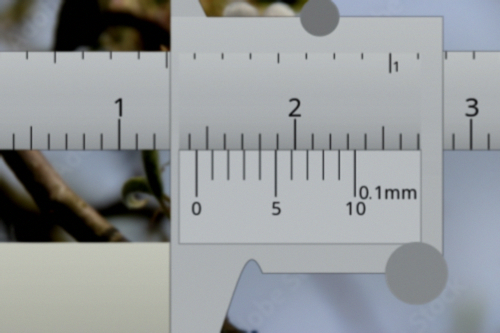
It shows **14.4** mm
